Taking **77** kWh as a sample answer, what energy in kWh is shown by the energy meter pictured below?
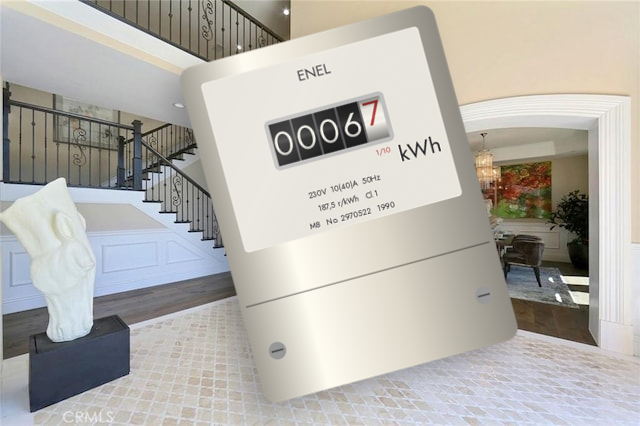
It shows **6.7** kWh
